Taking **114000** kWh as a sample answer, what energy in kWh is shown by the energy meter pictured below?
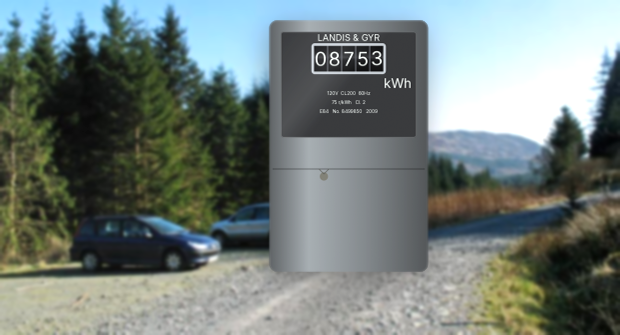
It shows **8753** kWh
